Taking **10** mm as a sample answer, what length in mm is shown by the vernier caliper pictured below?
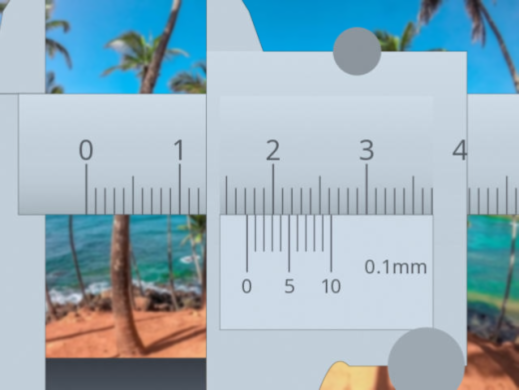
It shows **17.2** mm
